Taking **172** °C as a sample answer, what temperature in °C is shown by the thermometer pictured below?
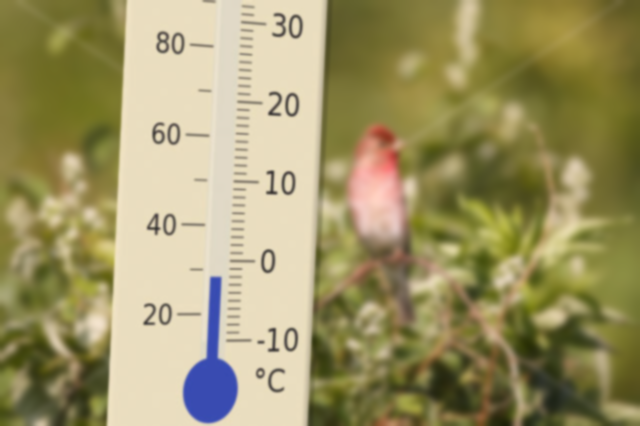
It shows **-2** °C
